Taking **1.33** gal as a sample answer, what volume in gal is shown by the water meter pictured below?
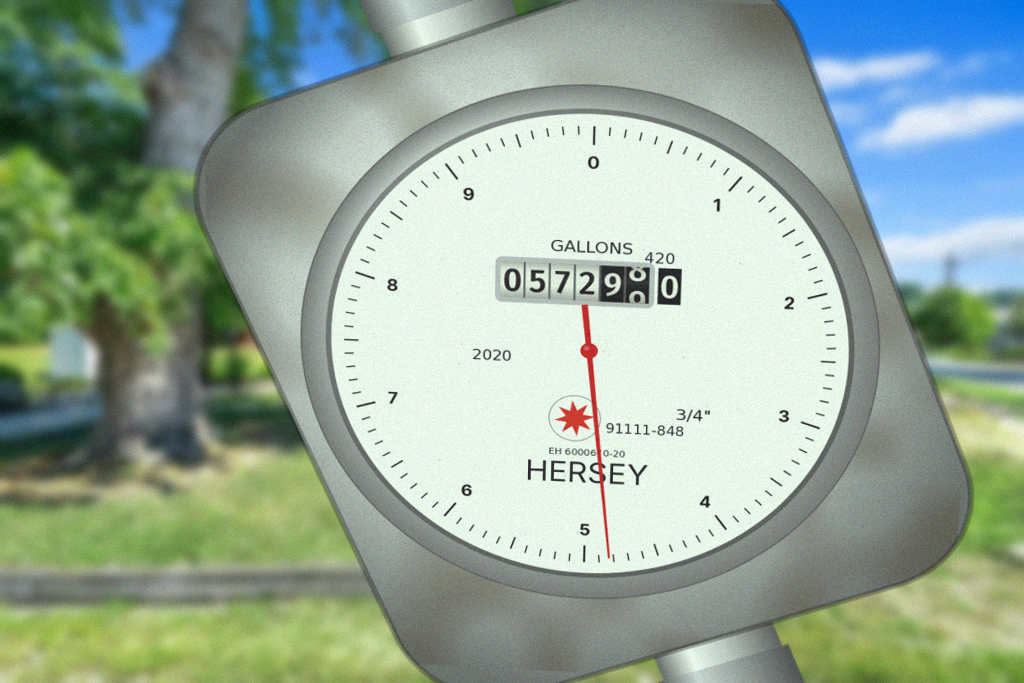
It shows **572984.8** gal
